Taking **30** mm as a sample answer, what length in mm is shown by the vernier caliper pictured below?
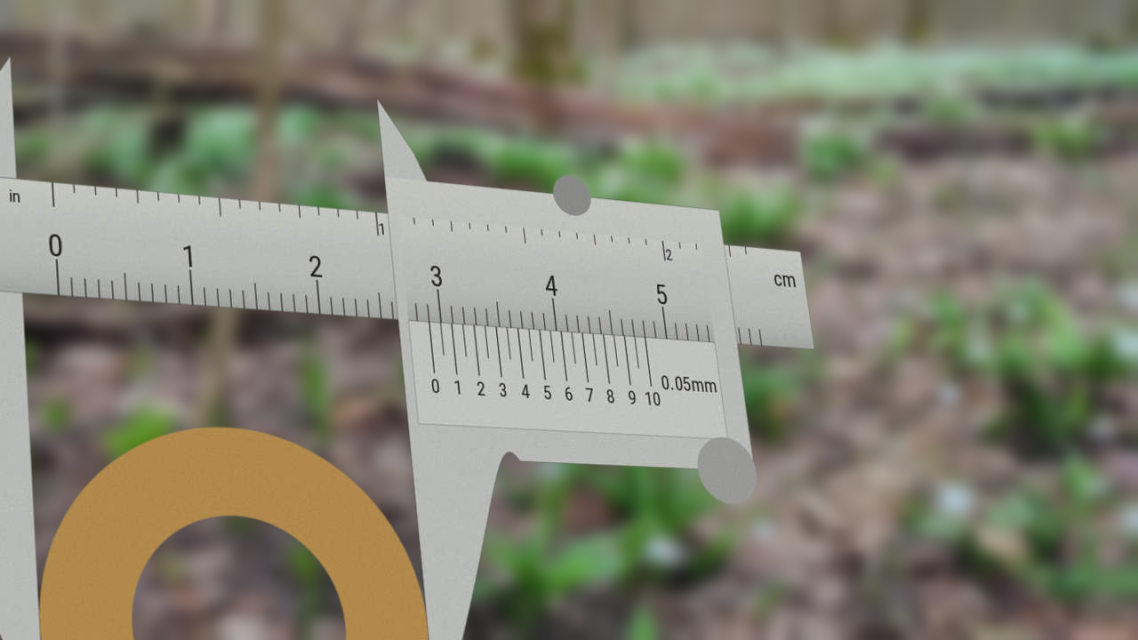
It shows **29.0** mm
